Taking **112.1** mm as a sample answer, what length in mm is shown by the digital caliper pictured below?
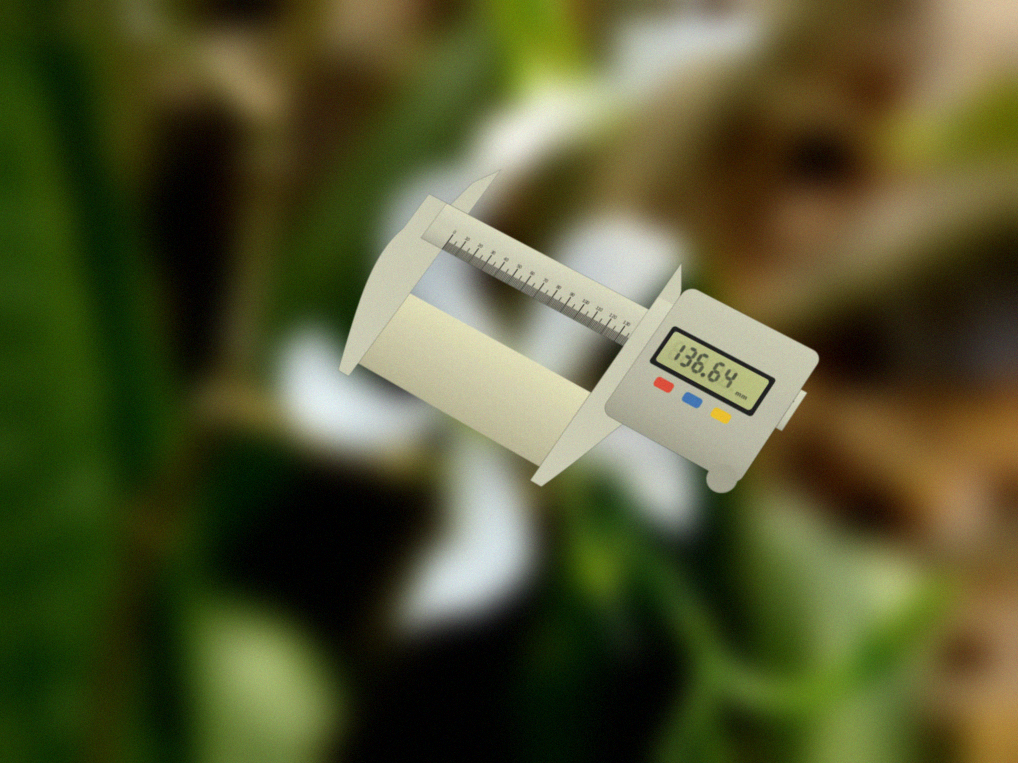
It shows **136.64** mm
